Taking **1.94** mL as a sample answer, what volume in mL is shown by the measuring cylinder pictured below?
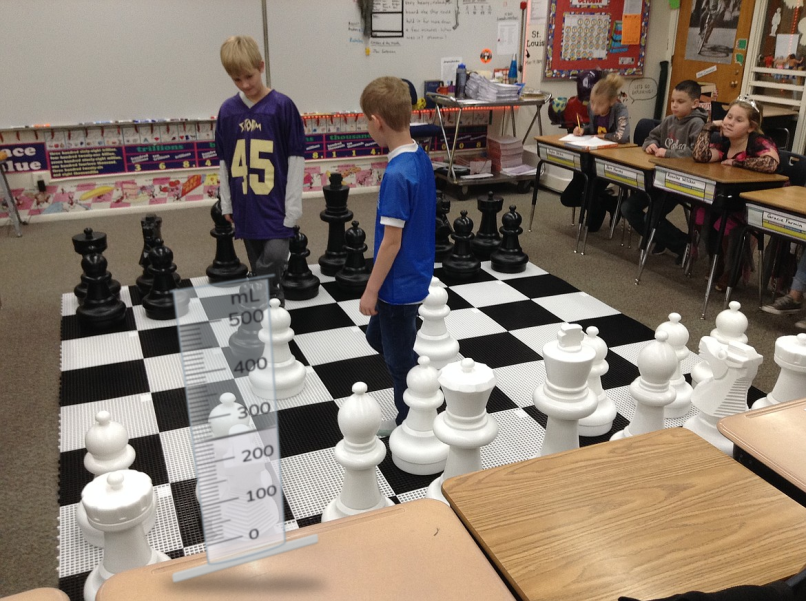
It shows **250** mL
